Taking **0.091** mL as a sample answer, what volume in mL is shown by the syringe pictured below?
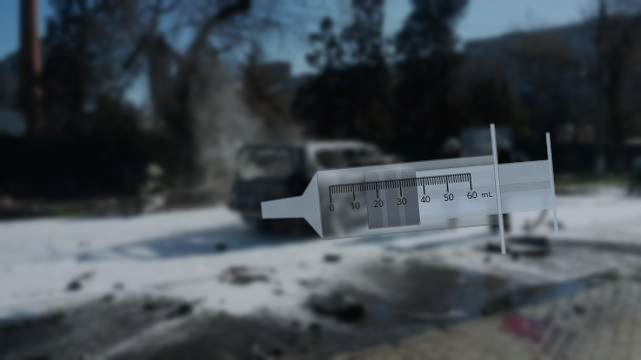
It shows **15** mL
